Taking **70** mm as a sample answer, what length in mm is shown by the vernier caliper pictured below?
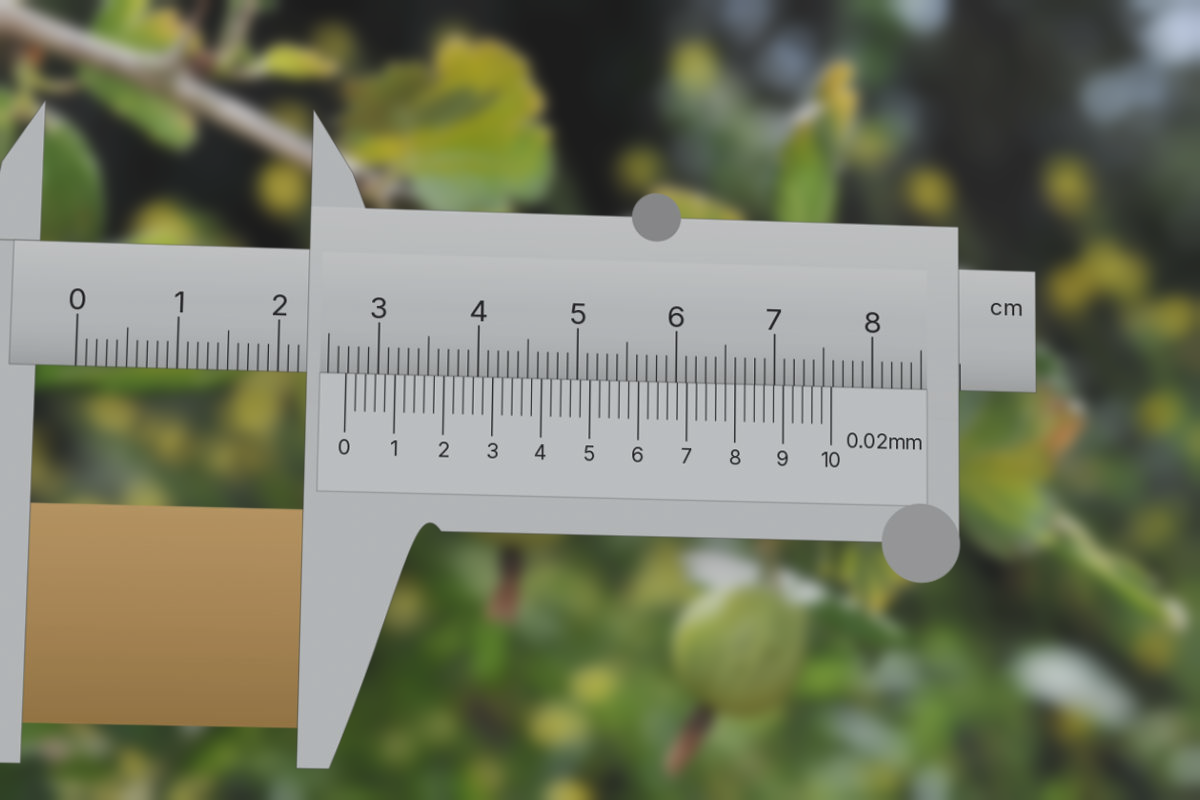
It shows **26.8** mm
